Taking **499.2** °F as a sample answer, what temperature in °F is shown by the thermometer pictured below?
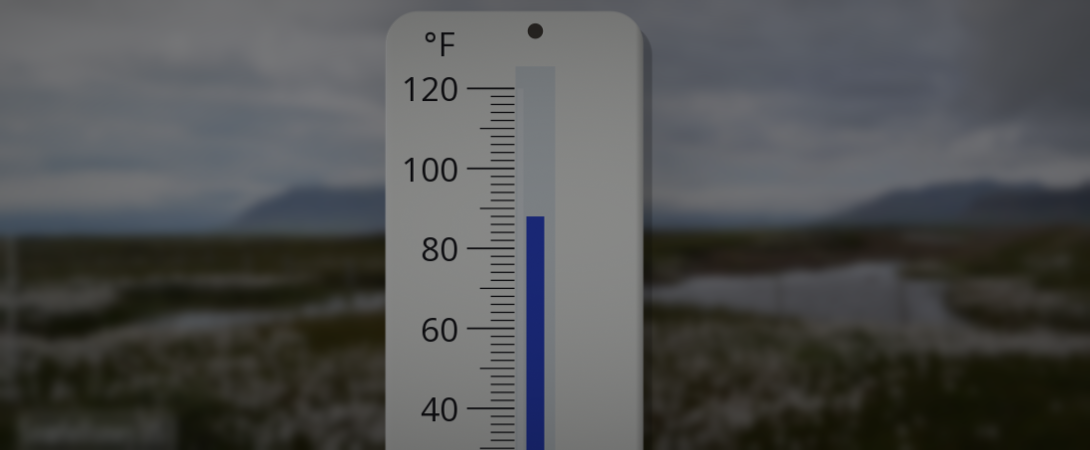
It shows **88** °F
